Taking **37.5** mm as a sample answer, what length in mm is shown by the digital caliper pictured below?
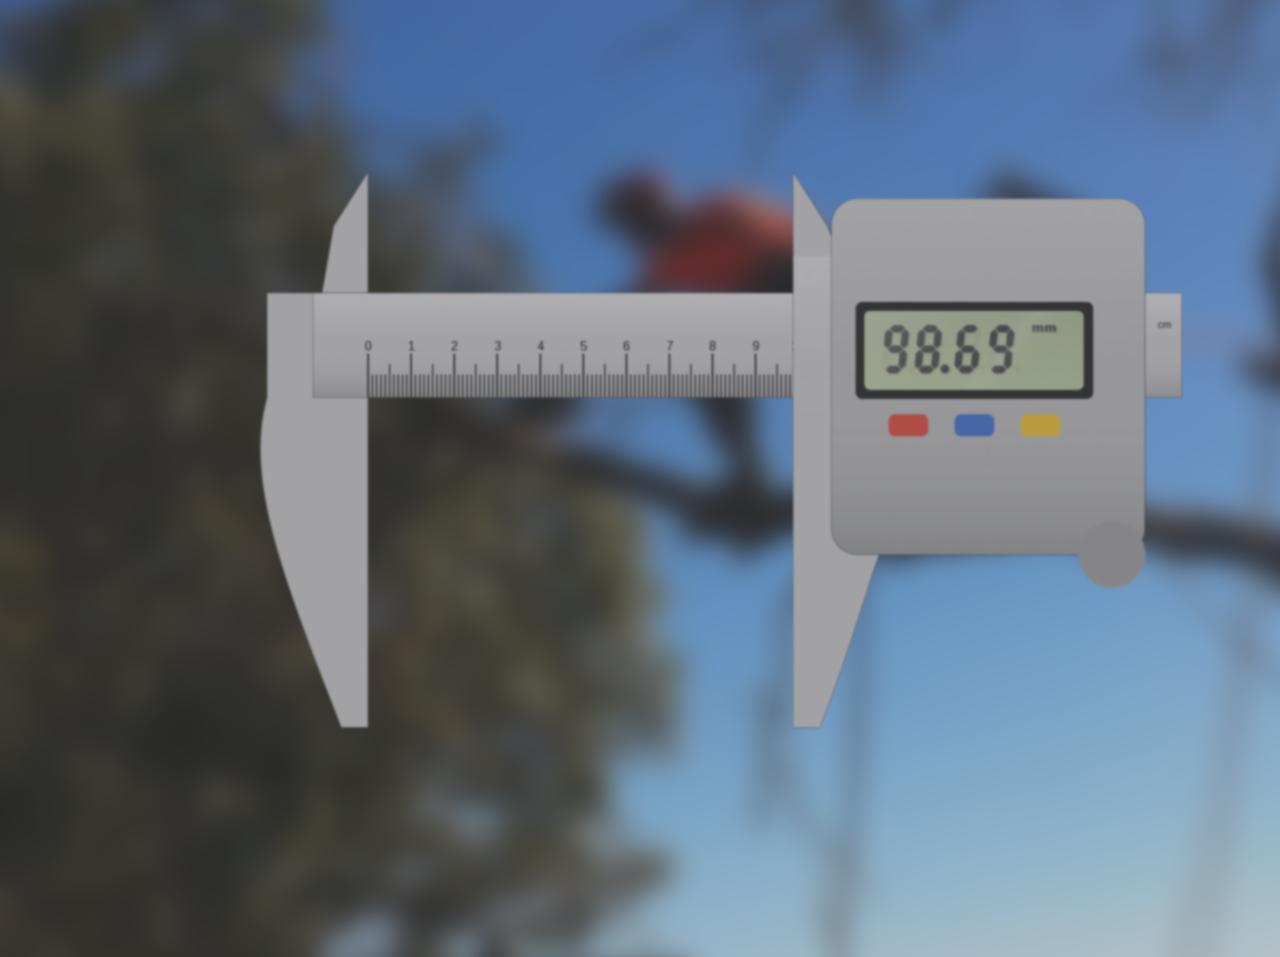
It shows **98.69** mm
